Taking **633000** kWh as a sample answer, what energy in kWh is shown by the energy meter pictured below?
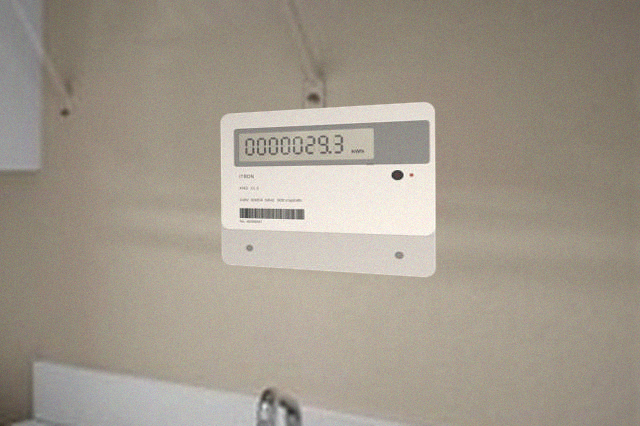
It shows **29.3** kWh
